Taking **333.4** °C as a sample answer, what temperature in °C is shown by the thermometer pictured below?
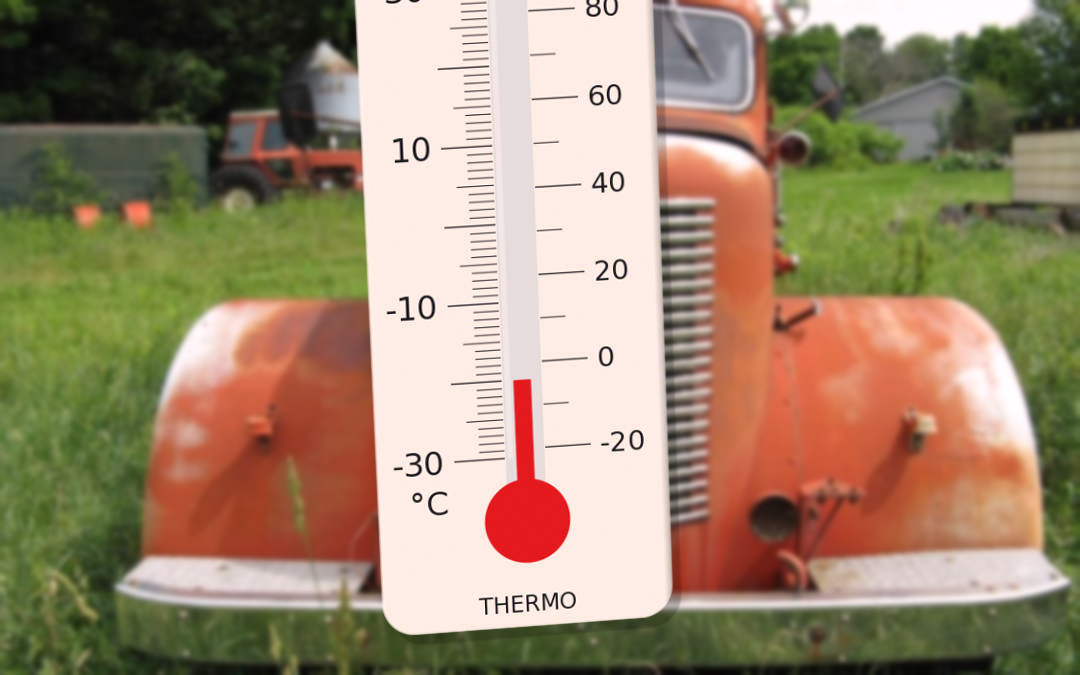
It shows **-20** °C
